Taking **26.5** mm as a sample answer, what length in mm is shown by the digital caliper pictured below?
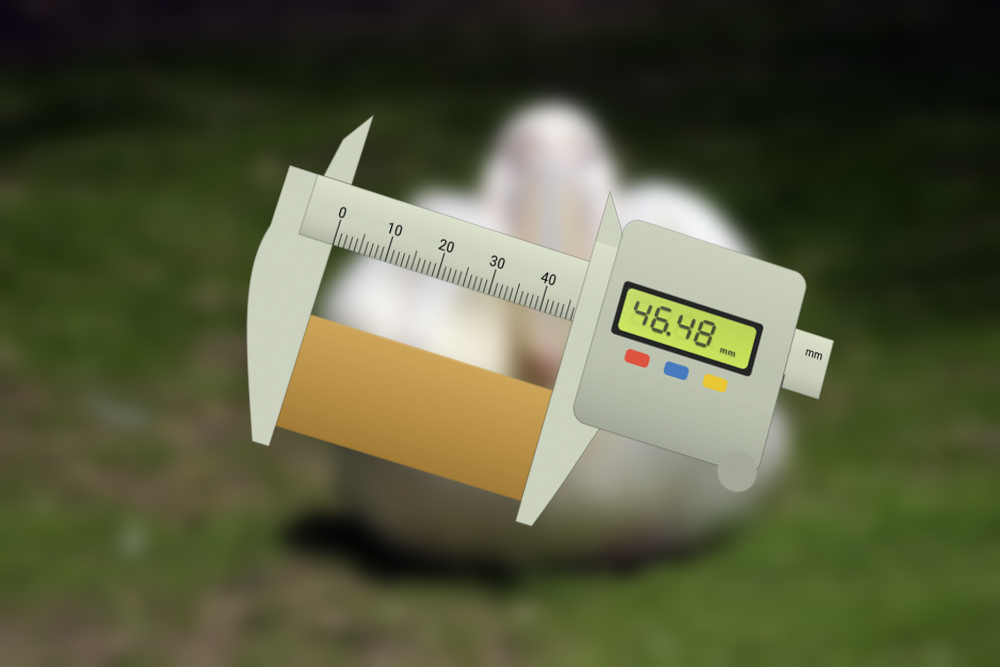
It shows **46.48** mm
